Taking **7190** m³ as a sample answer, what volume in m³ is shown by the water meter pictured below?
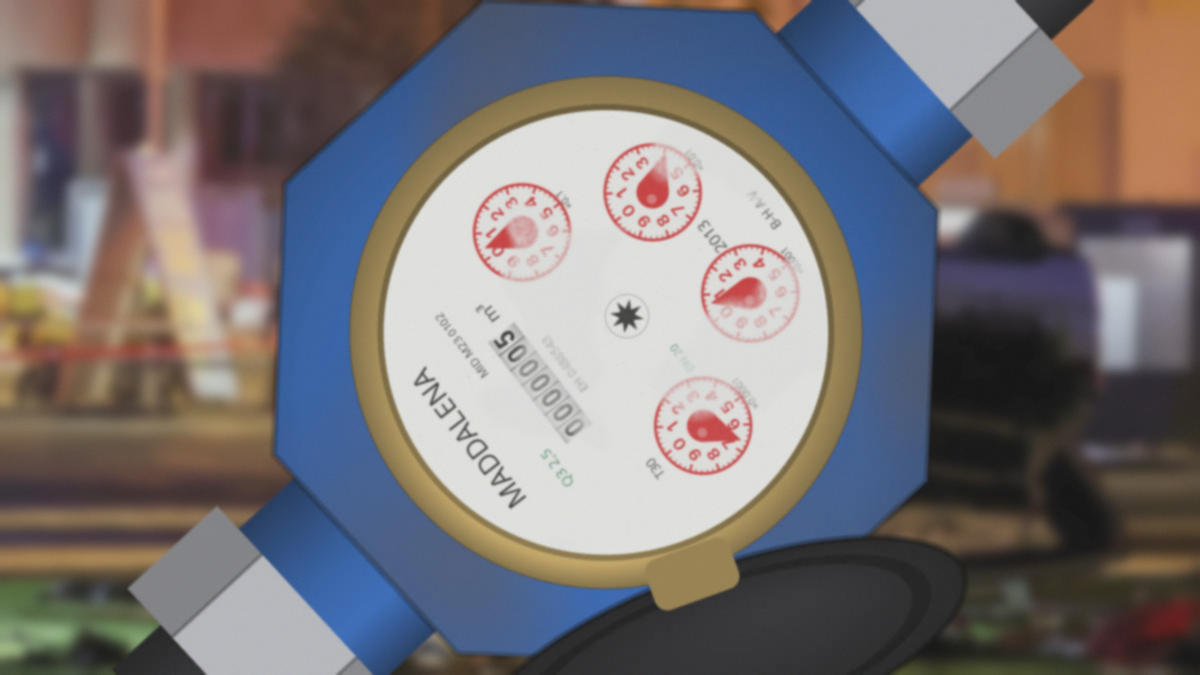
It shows **5.0406** m³
